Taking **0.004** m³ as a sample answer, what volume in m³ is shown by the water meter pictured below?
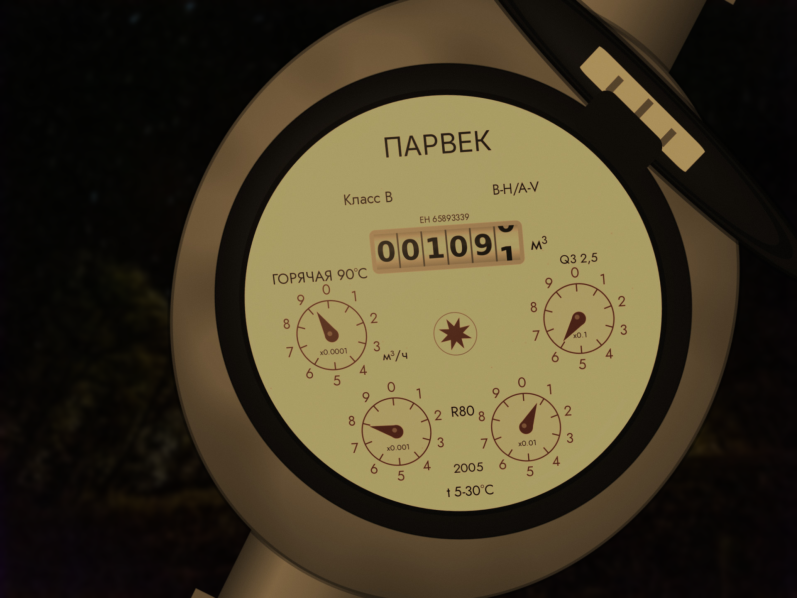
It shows **1090.6079** m³
